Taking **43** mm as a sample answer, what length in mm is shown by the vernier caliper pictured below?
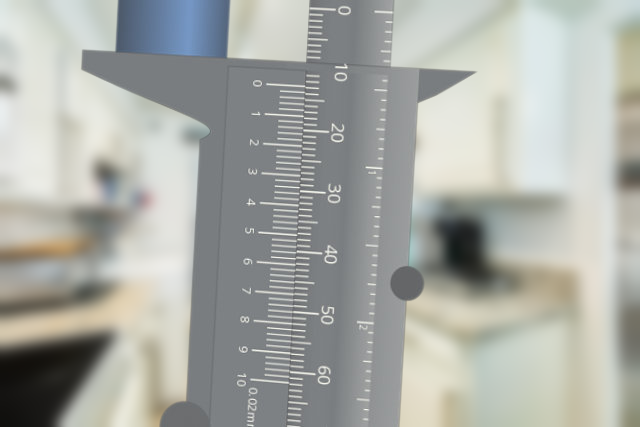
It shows **12.8** mm
